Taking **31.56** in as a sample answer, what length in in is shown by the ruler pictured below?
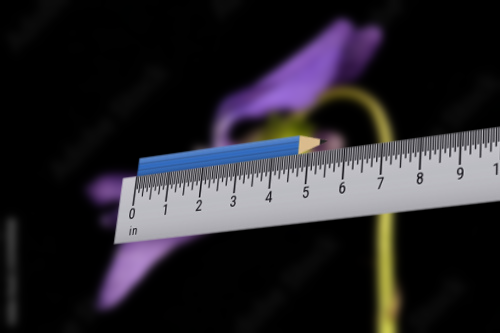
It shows **5.5** in
